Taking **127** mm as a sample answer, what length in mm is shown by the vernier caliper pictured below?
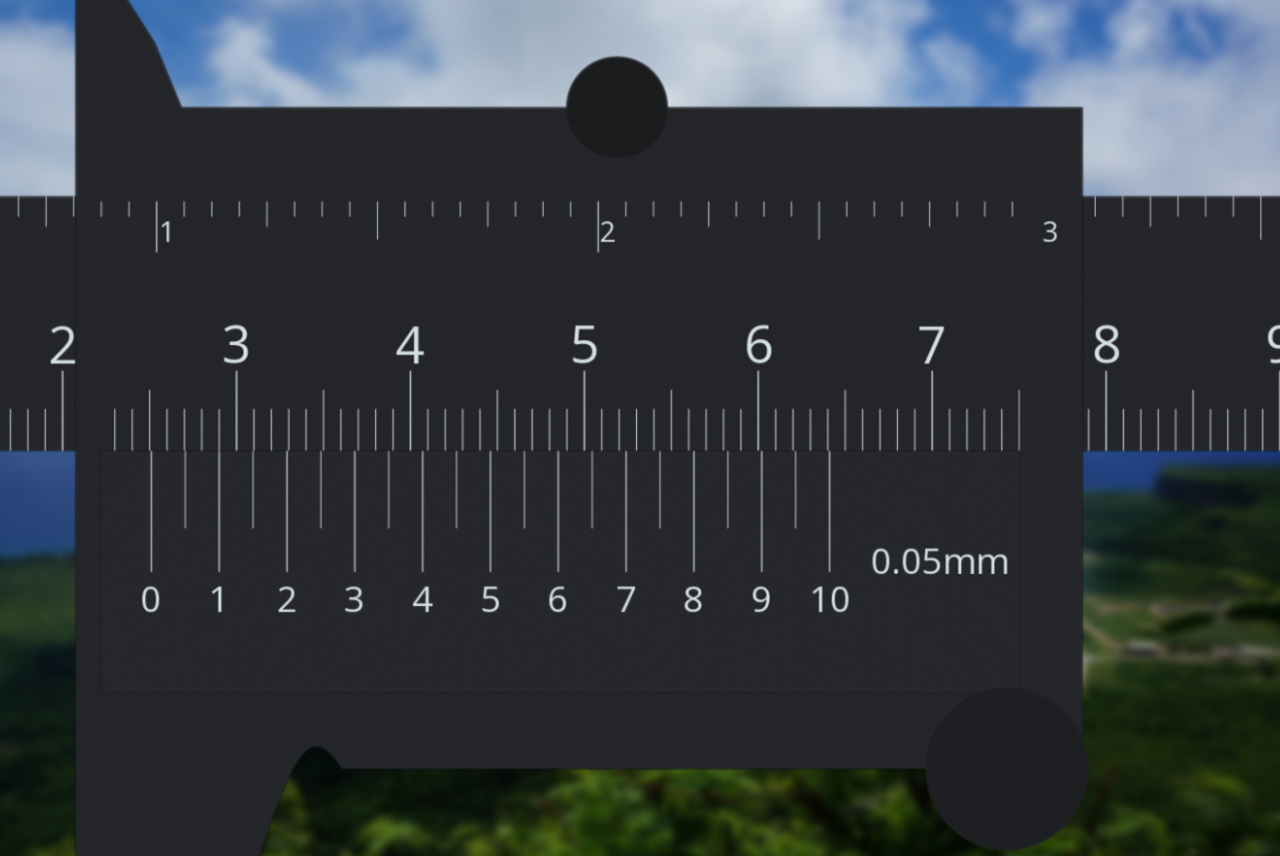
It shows **25.1** mm
